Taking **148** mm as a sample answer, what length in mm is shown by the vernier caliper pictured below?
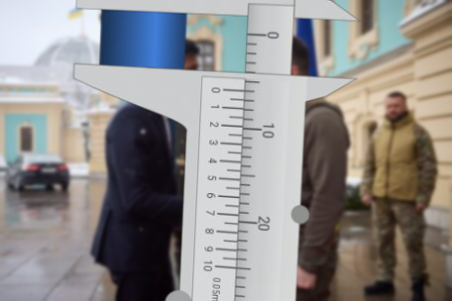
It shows **6.0** mm
